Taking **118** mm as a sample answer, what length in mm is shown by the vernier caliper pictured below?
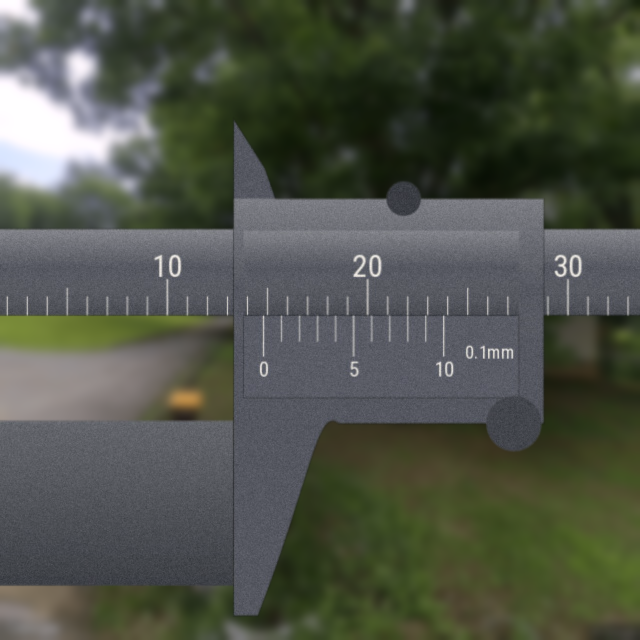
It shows **14.8** mm
